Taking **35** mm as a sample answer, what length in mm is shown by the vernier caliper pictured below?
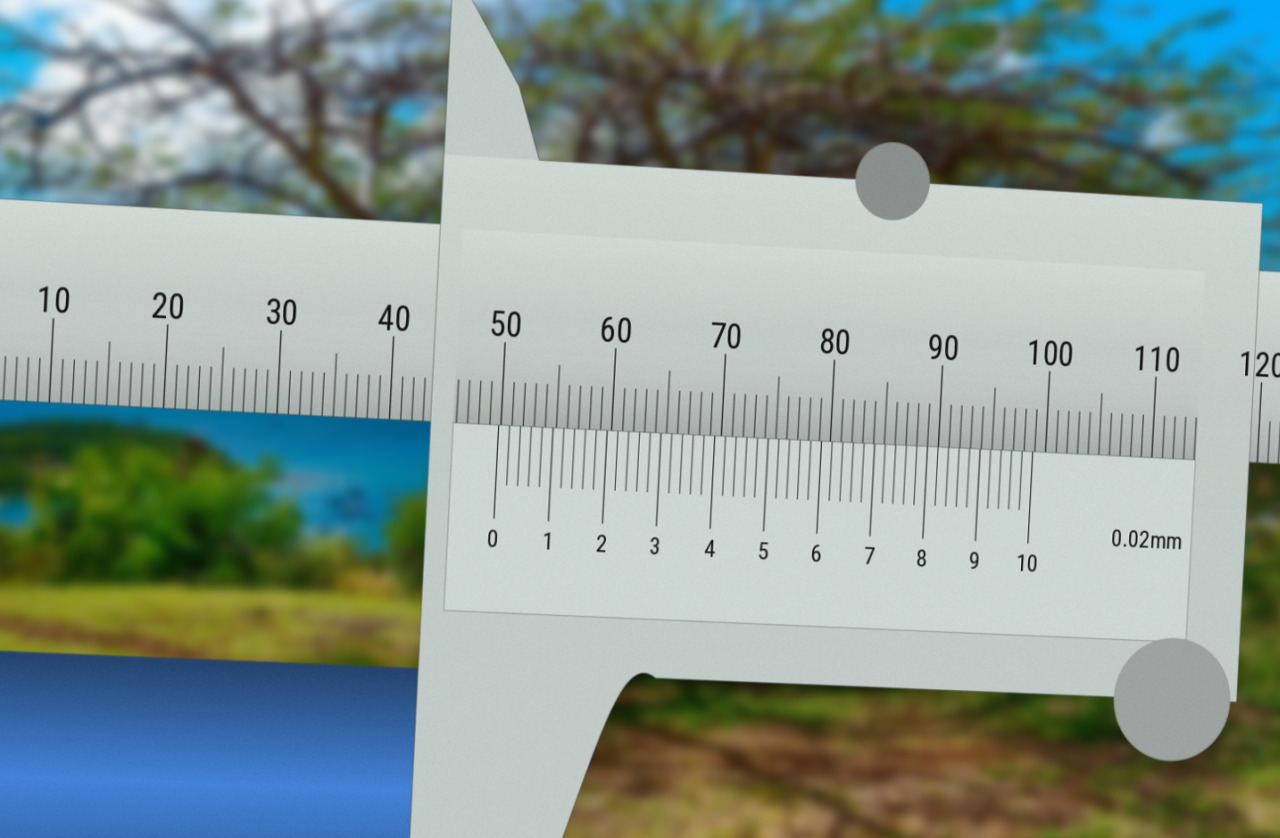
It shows **49.8** mm
